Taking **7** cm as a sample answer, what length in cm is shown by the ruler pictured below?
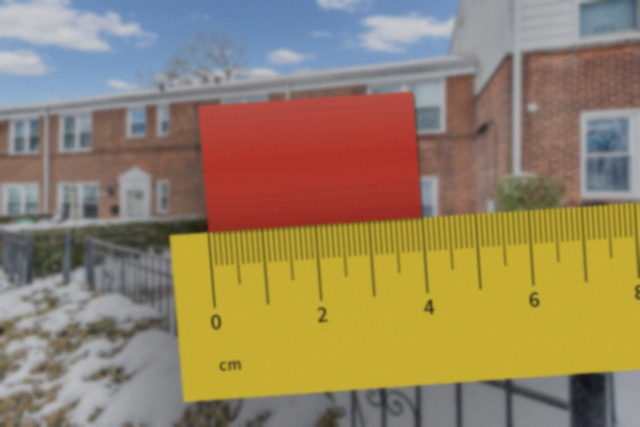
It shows **4** cm
